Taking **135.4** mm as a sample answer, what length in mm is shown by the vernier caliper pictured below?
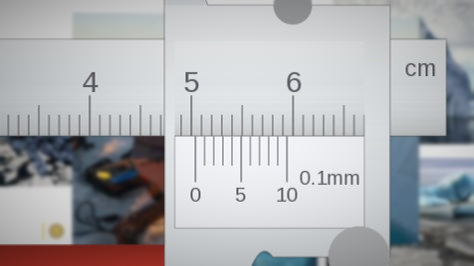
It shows **50.4** mm
